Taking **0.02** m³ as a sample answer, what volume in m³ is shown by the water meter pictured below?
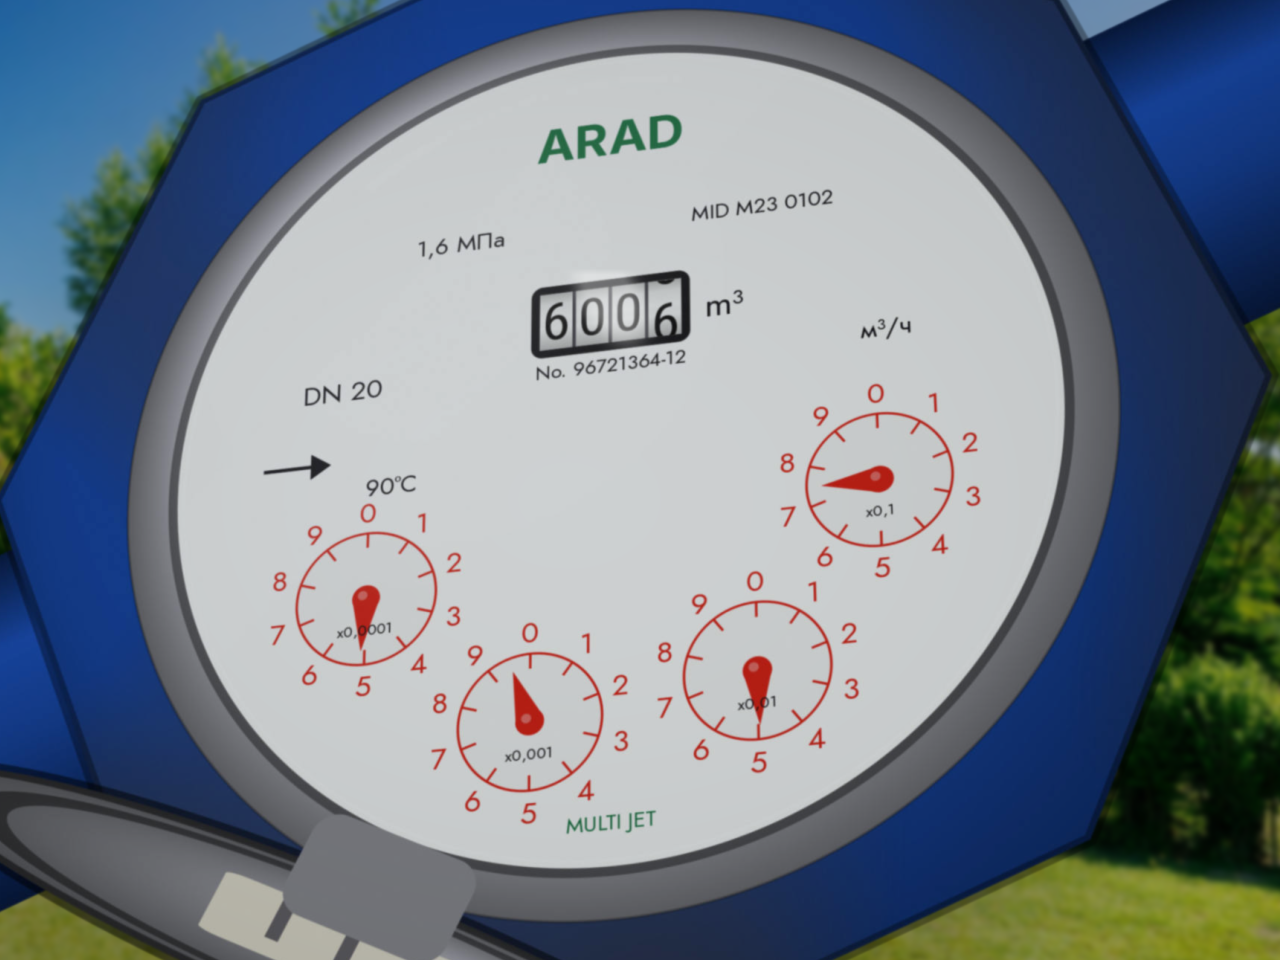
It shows **6005.7495** m³
